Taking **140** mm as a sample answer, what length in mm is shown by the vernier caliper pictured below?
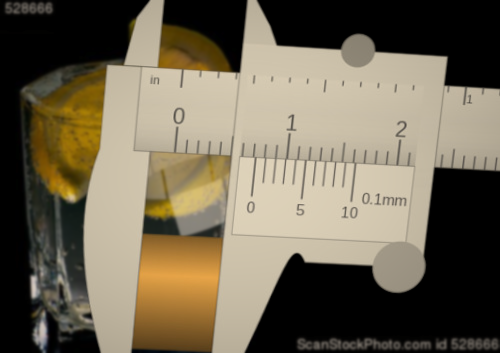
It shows **7.2** mm
